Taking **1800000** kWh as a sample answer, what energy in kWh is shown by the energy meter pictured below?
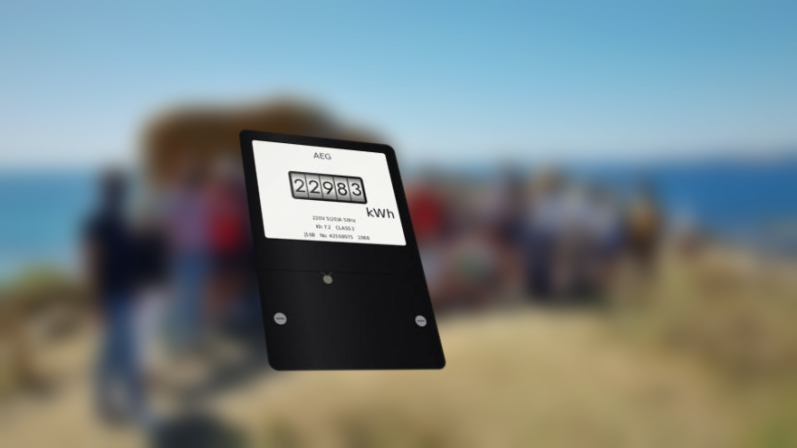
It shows **22983** kWh
